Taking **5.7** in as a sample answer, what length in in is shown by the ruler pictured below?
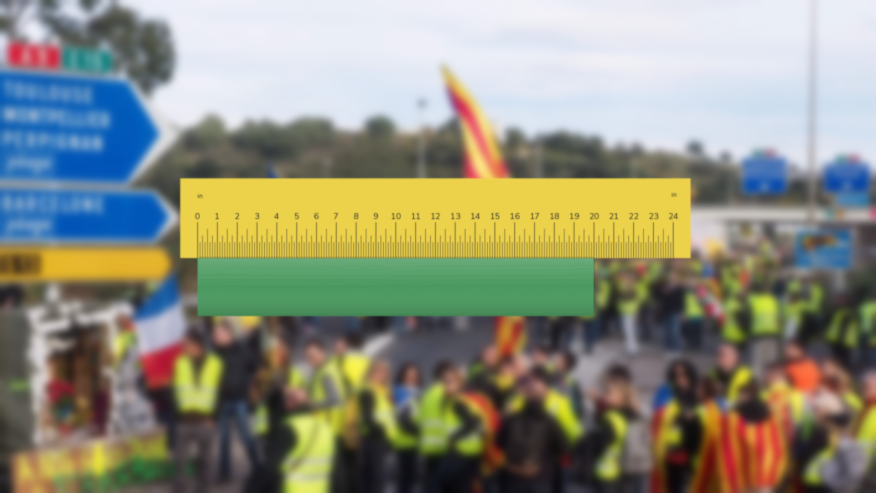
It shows **20** in
